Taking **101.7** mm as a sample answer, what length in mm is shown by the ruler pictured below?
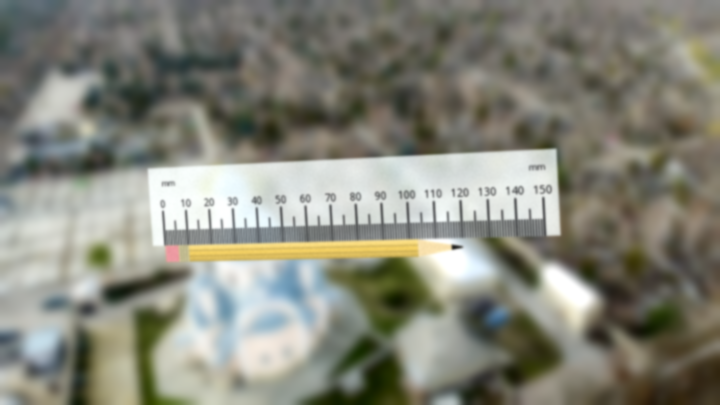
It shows **120** mm
